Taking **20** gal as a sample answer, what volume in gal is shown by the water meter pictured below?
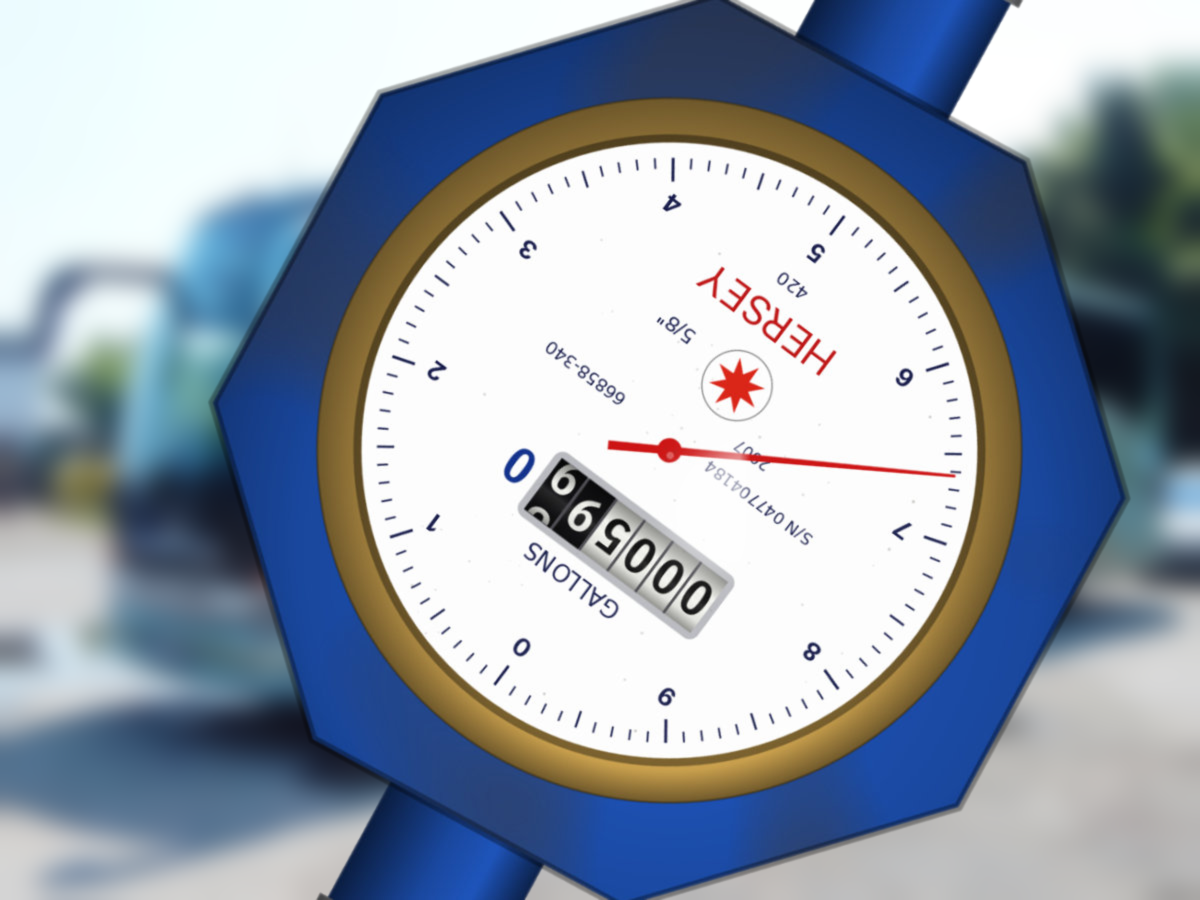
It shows **5986.6** gal
